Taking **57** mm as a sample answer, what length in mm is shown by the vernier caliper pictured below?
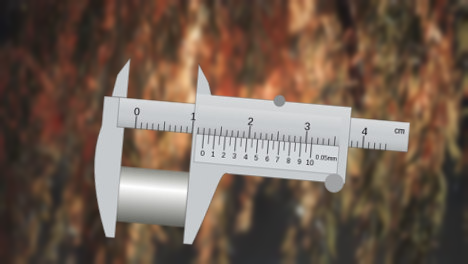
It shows **12.0** mm
